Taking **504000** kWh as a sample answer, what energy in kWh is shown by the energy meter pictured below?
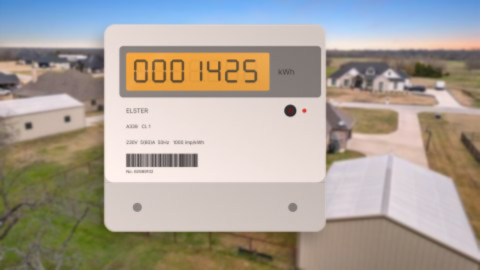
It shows **1425** kWh
